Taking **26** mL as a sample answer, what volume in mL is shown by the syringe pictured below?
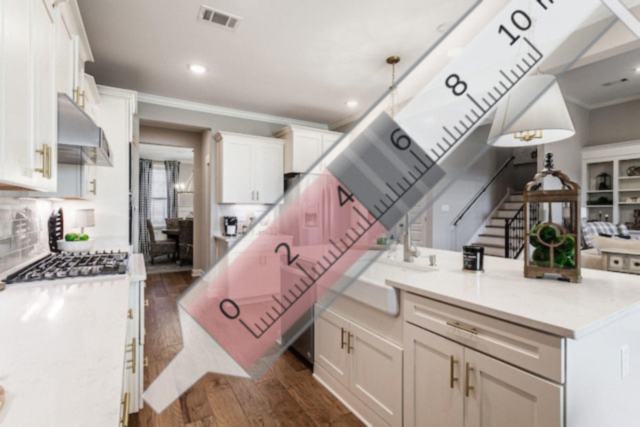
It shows **4.2** mL
